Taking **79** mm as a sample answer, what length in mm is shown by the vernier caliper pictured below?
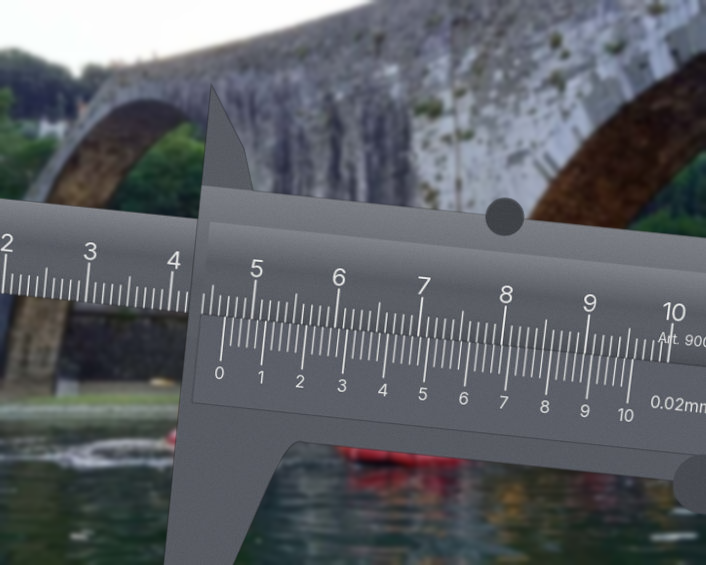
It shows **46.8** mm
